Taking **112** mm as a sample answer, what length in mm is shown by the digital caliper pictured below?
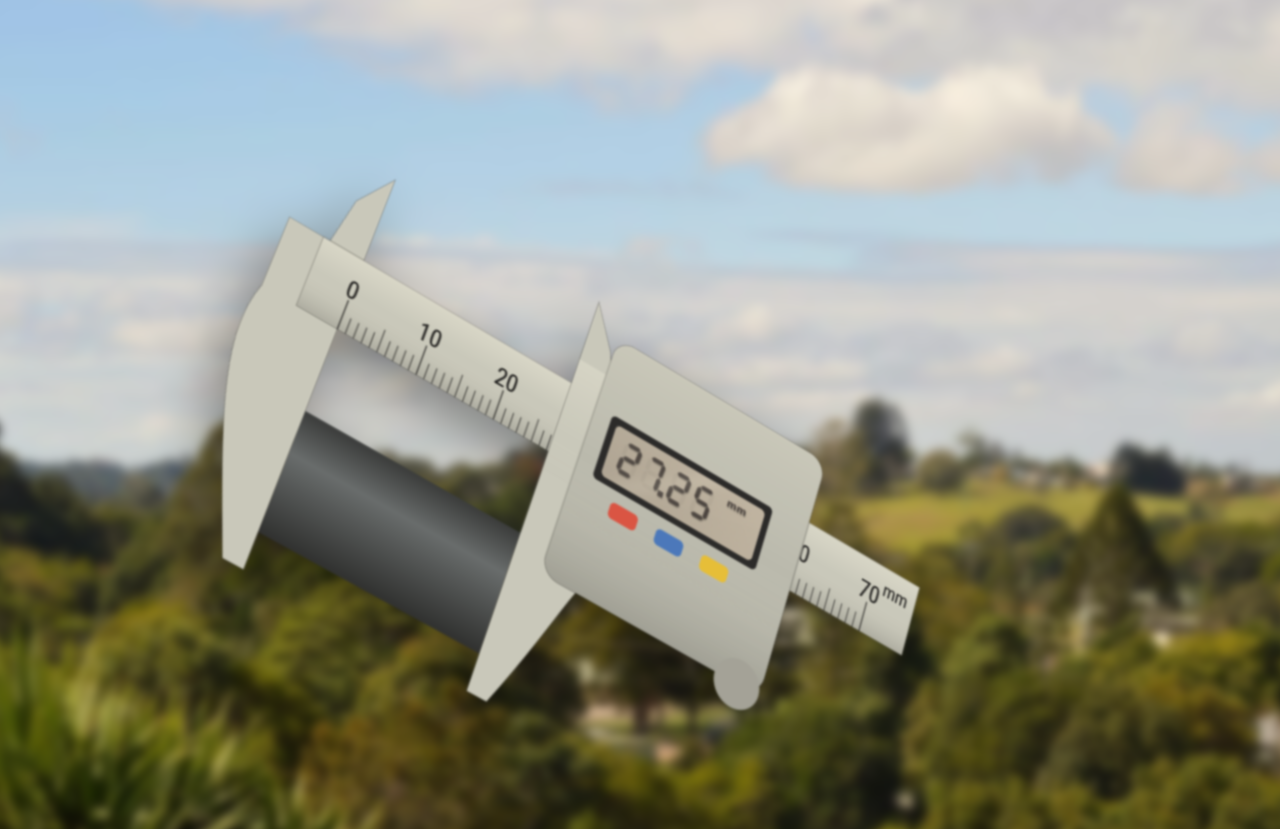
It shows **27.25** mm
